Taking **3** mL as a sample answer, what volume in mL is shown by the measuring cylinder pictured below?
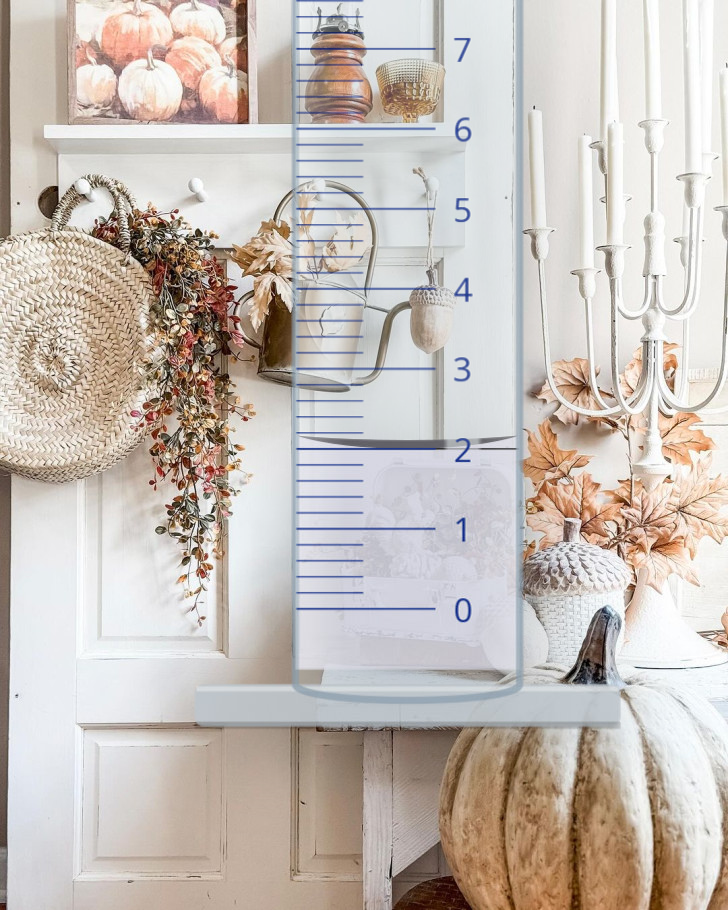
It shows **2** mL
